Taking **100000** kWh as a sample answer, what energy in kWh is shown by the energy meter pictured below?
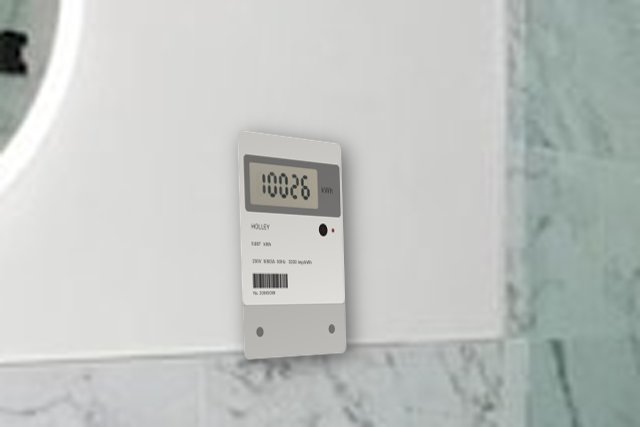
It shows **10026** kWh
